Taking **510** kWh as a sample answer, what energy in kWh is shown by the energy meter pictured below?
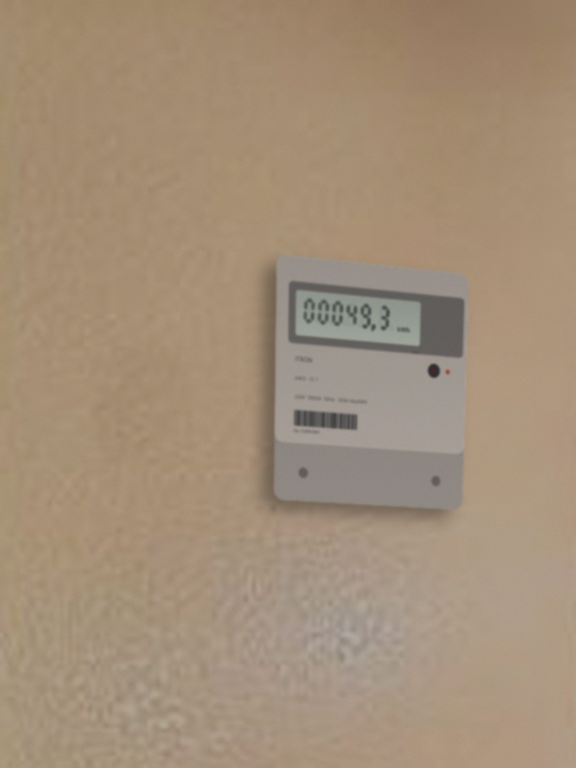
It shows **49.3** kWh
